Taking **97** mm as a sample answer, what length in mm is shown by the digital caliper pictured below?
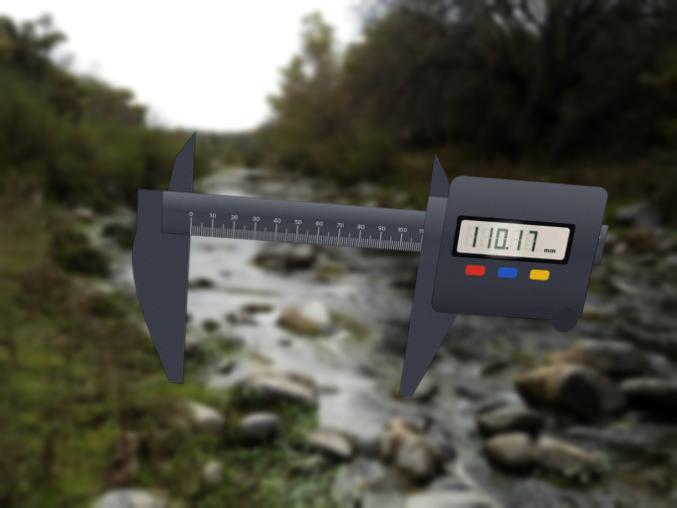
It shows **110.17** mm
